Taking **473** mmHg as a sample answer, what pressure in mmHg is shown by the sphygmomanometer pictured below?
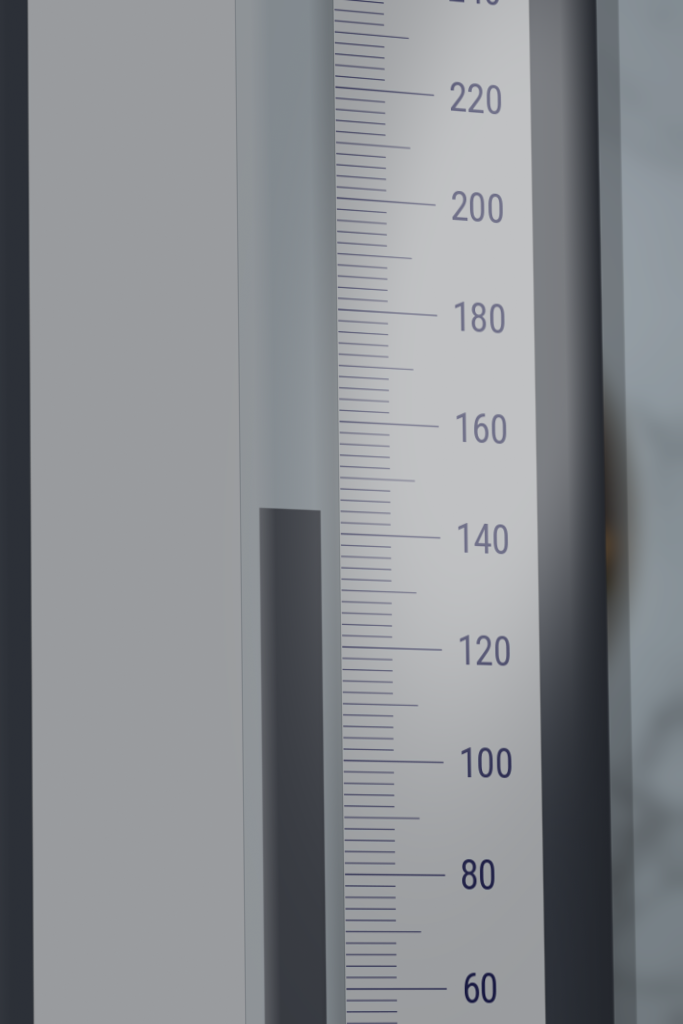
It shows **144** mmHg
